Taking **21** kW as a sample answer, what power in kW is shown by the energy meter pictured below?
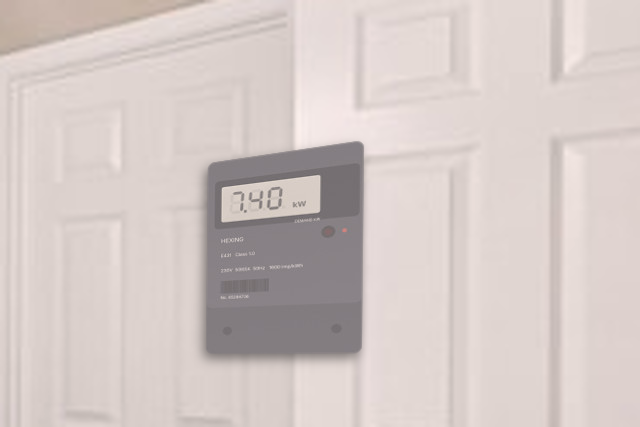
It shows **7.40** kW
